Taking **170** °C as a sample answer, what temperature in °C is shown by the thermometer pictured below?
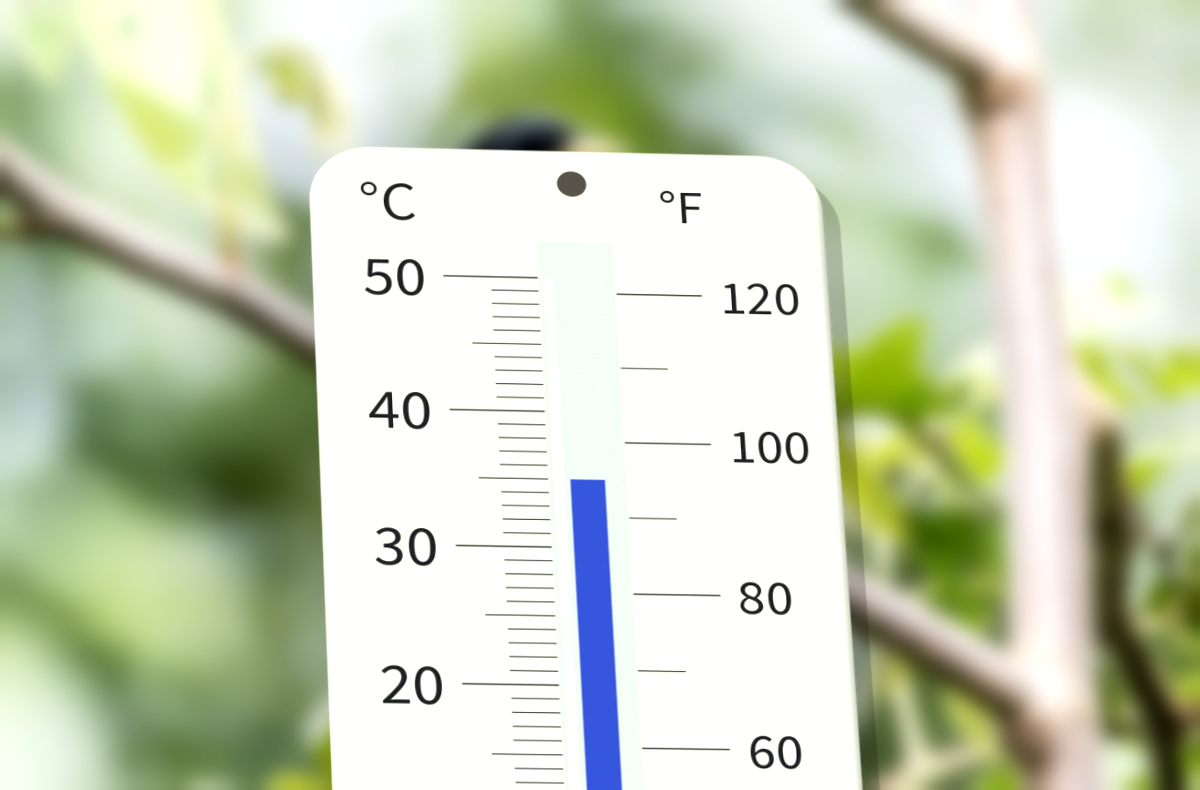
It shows **35** °C
